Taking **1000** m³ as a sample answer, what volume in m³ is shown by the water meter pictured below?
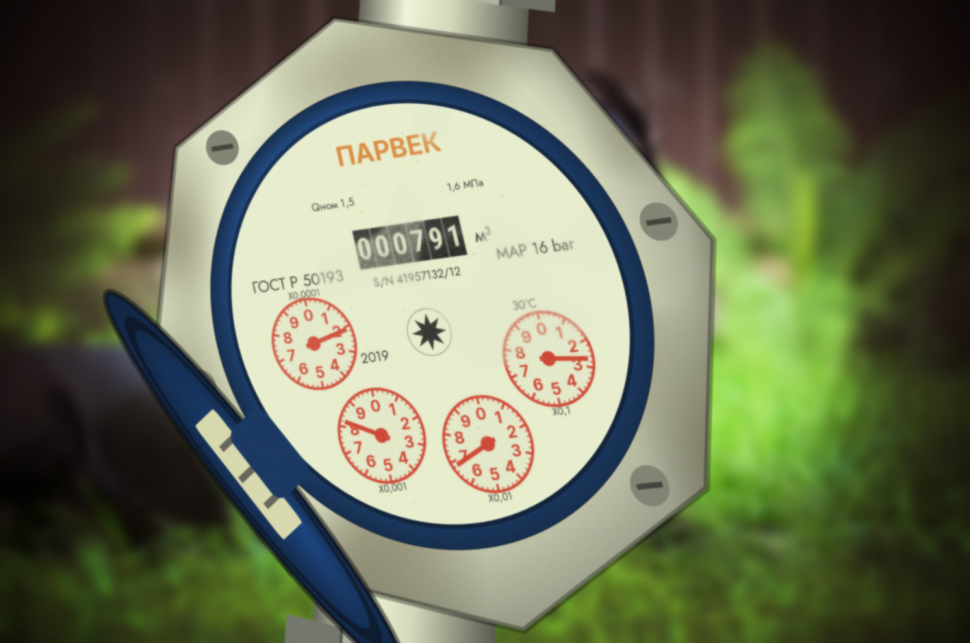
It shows **791.2682** m³
